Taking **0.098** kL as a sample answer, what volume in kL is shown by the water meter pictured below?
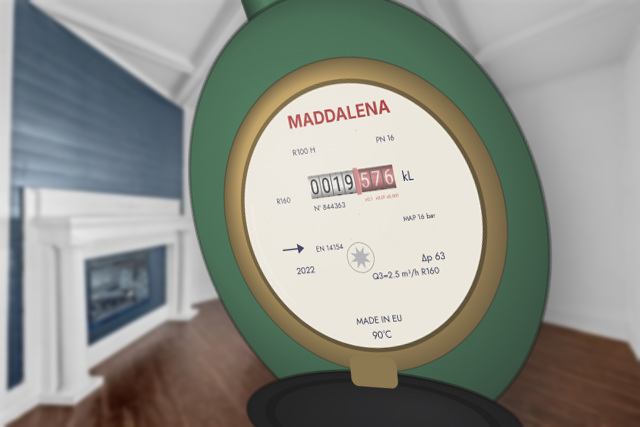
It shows **19.576** kL
